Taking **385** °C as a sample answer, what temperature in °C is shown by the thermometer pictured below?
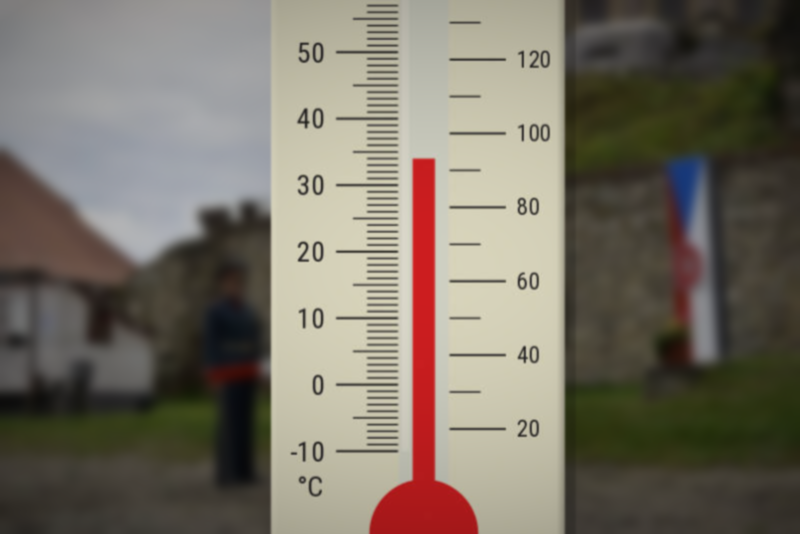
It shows **34** °C
